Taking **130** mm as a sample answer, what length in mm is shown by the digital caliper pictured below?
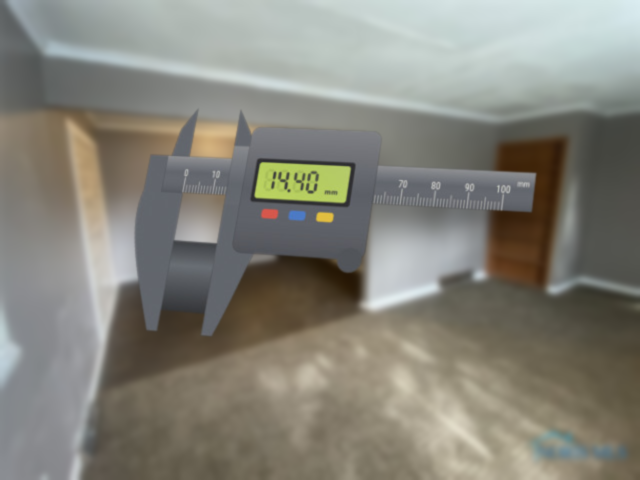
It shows **14.40** mm
